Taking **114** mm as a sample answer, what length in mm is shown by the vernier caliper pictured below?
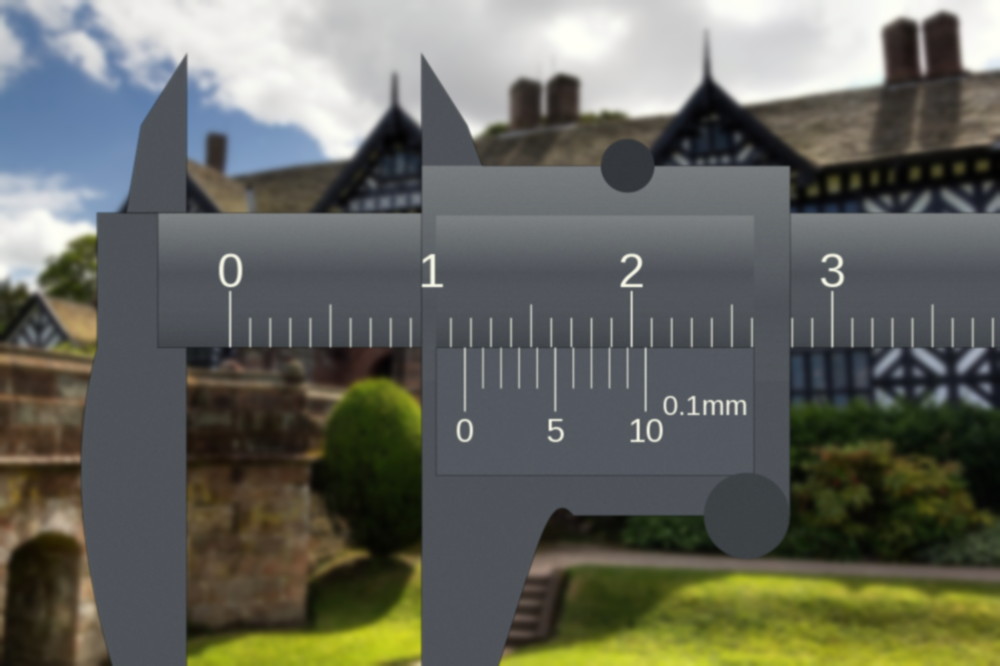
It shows **11.7** mm
